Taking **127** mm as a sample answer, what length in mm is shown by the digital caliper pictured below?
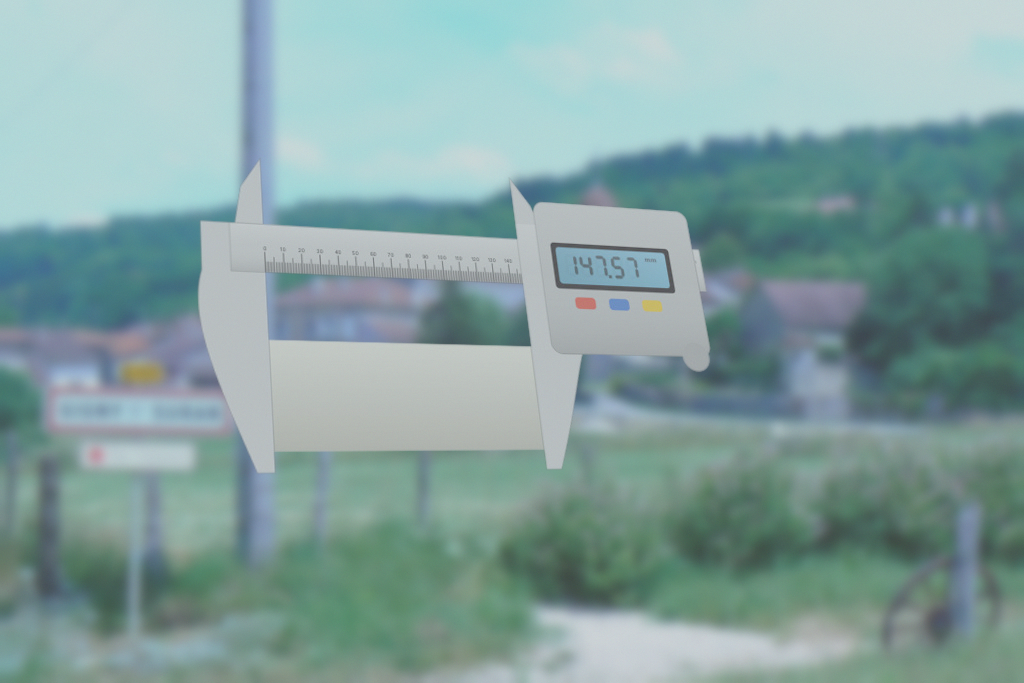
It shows **147.57** mm
